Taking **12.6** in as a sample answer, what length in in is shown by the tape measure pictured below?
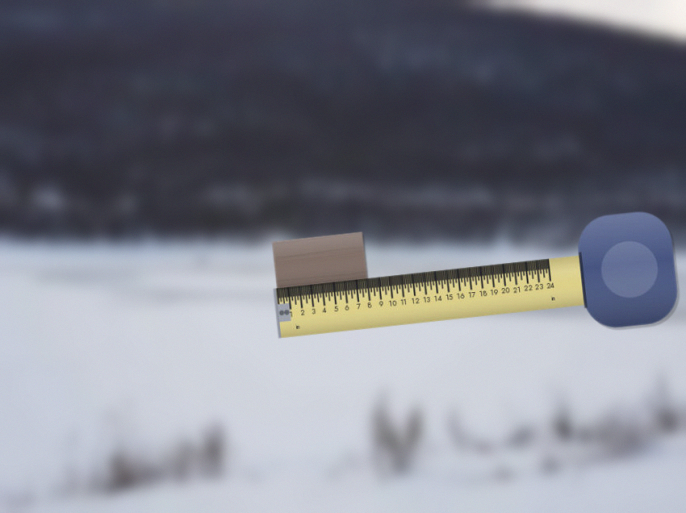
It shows **8** in
